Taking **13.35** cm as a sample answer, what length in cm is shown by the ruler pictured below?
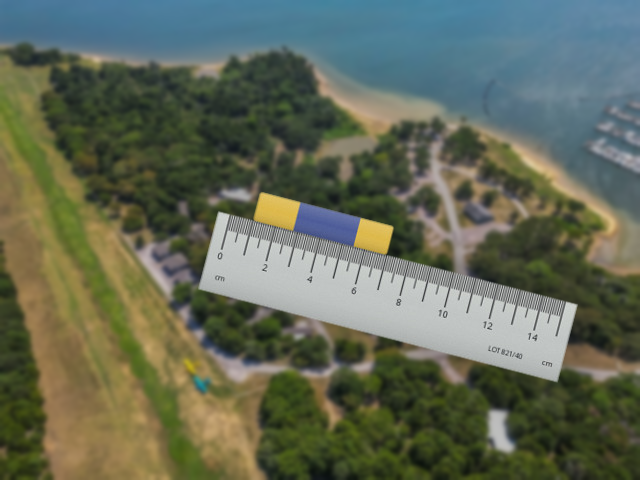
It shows **6** cm
